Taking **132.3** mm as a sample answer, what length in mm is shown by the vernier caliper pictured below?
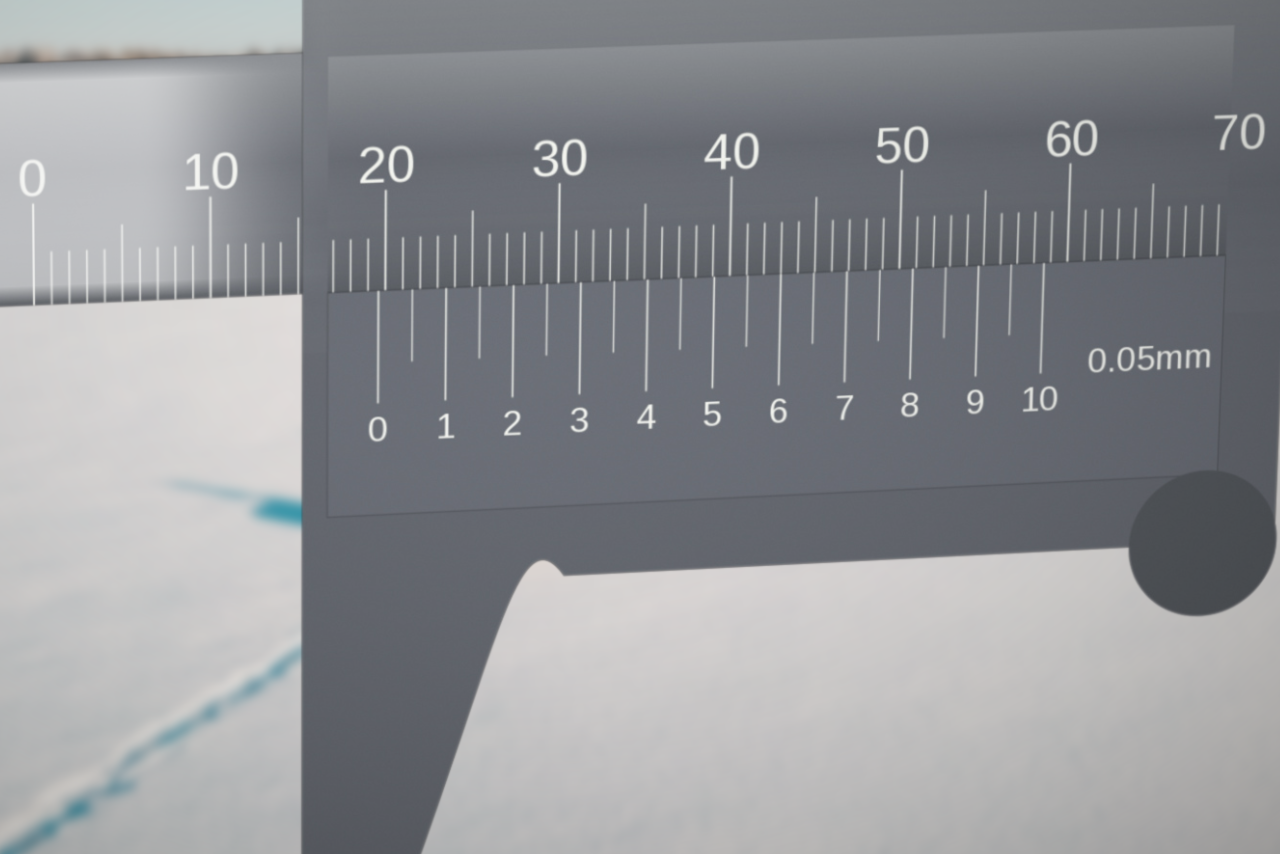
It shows **19.6** mm
